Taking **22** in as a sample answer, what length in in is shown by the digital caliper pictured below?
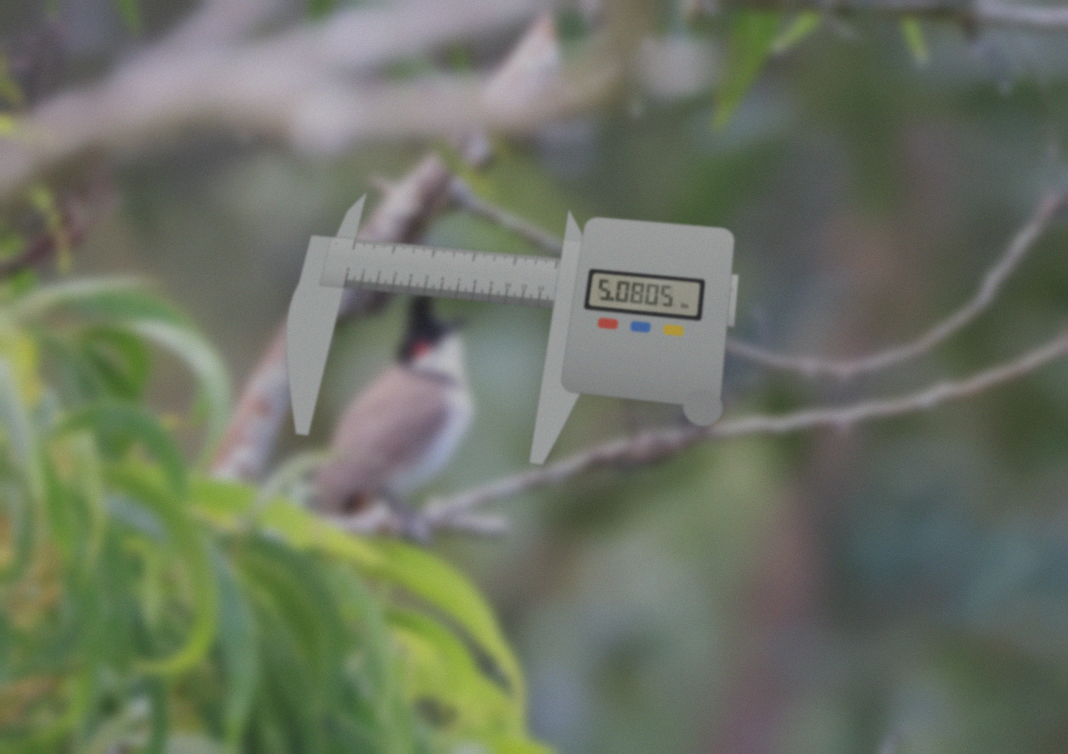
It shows **5.0805** in
